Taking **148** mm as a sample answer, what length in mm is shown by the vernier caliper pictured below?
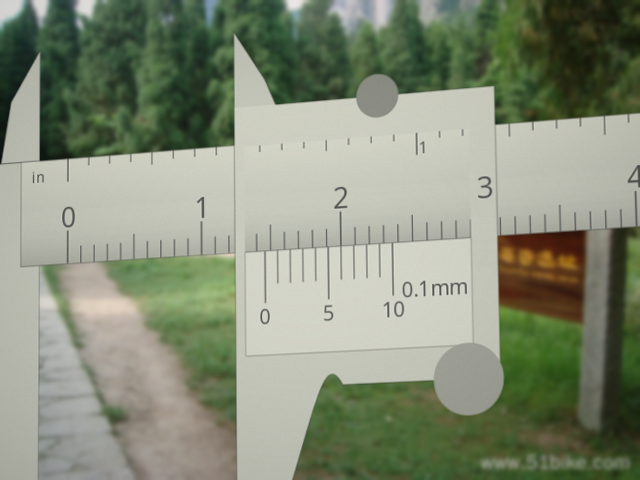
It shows **14.6** mm
